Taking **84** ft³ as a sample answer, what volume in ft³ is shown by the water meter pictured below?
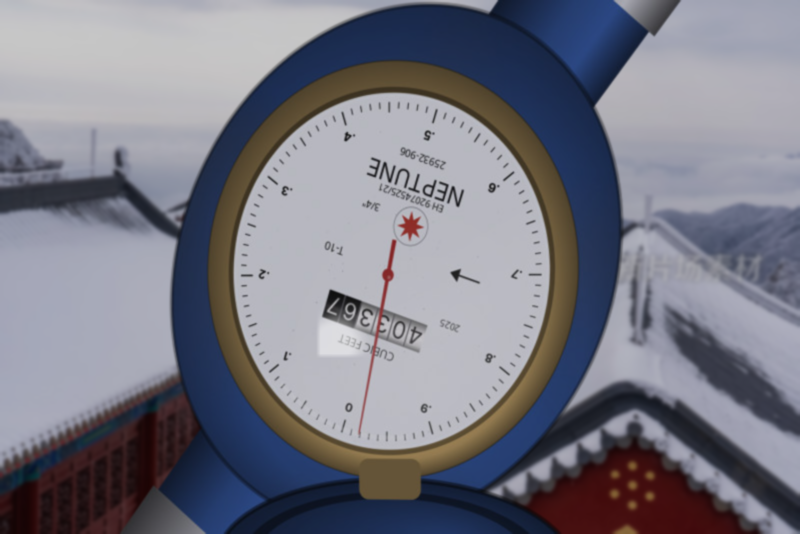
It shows **403366.98** ft³
